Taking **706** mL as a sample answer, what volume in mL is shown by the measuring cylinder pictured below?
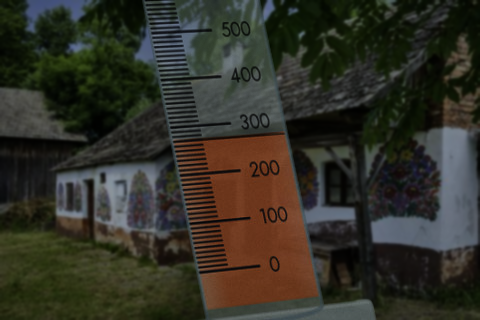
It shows **270** mL
